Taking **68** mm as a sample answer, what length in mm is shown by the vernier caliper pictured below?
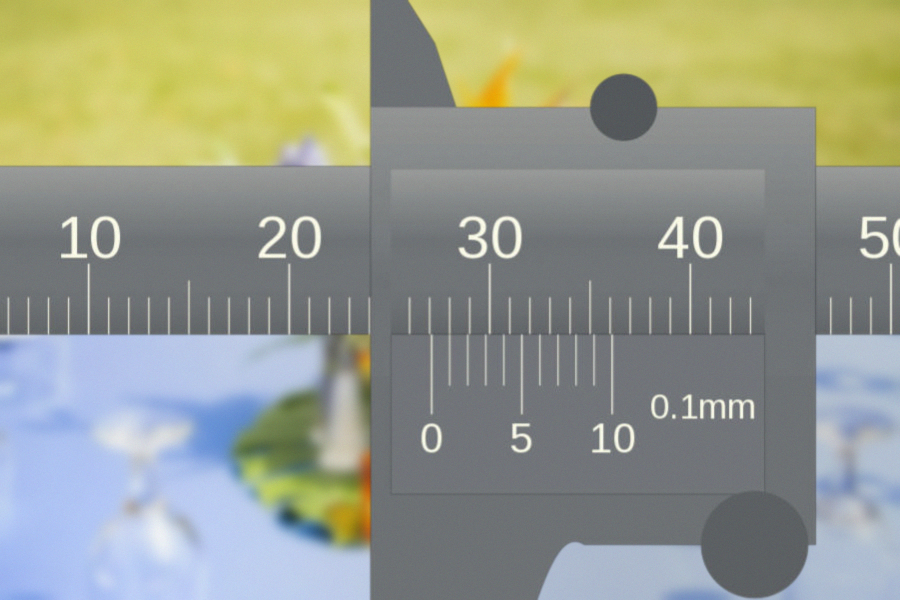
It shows **27.1** mm
